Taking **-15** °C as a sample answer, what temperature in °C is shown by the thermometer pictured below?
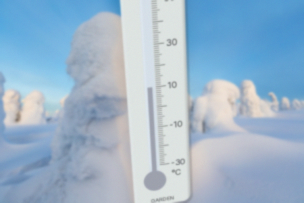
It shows **10** °C
